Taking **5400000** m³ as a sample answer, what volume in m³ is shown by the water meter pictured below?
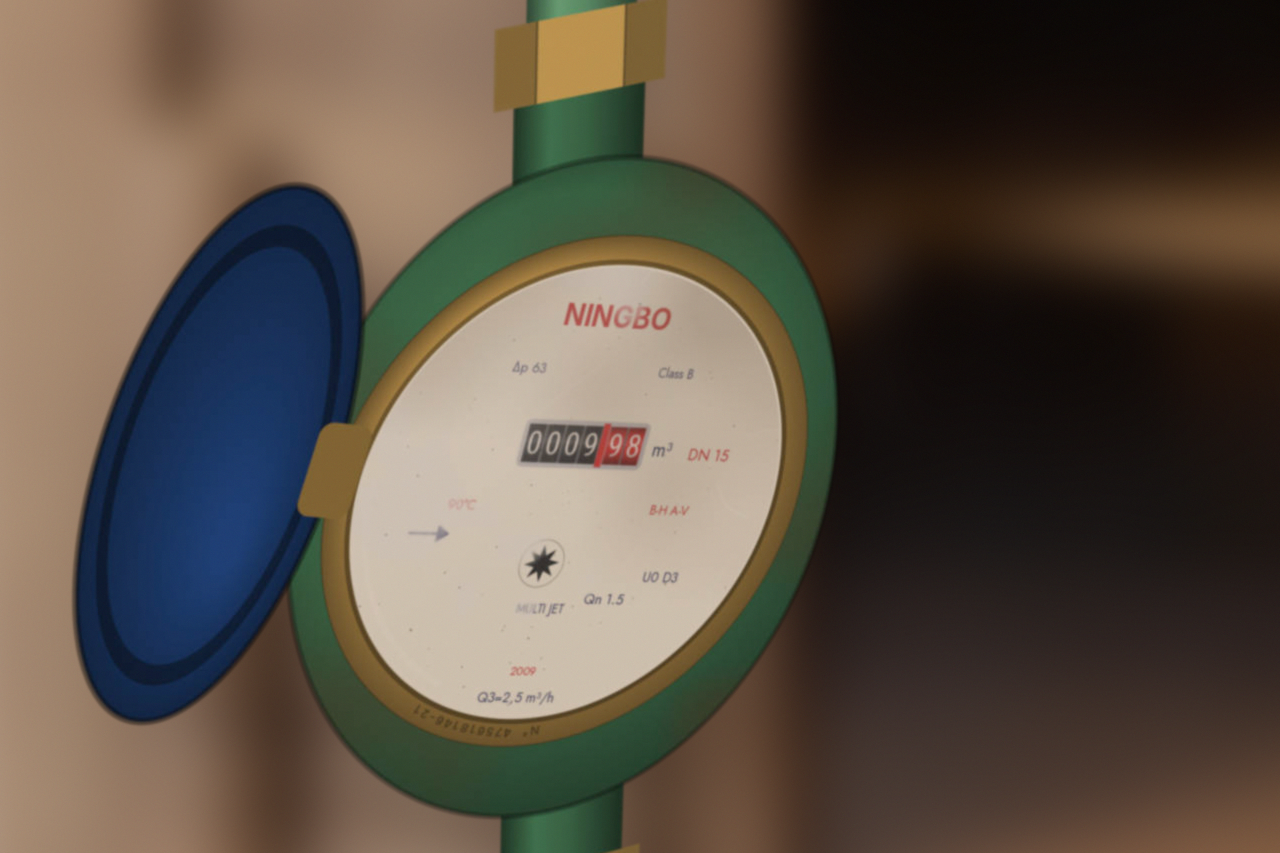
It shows **9.98** m³
